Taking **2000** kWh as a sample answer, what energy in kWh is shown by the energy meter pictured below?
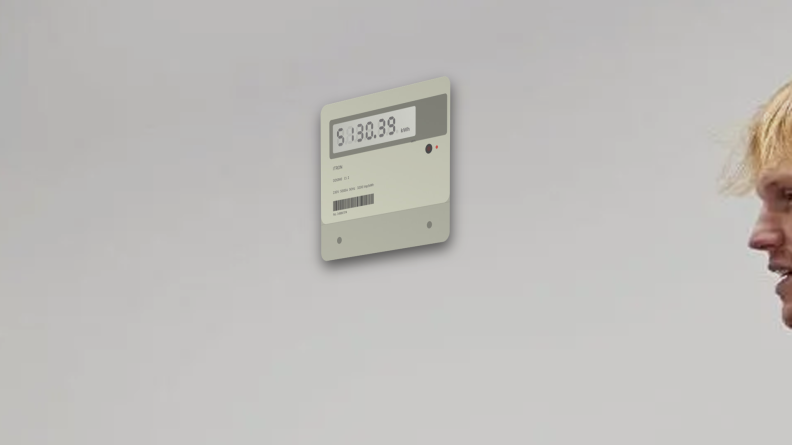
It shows **5130.39** kWh
